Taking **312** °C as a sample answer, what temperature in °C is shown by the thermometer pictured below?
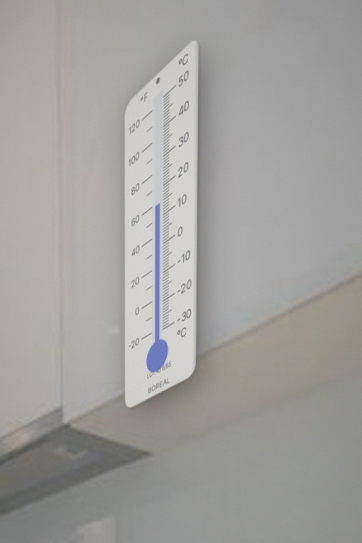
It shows **15** °C
